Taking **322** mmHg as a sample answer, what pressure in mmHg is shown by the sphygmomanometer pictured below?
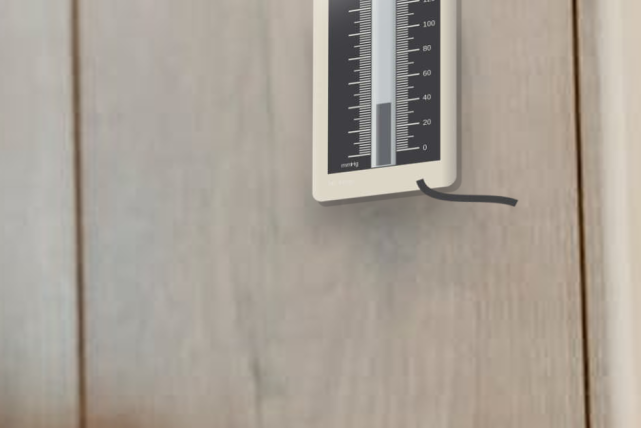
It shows **40** mmHg
